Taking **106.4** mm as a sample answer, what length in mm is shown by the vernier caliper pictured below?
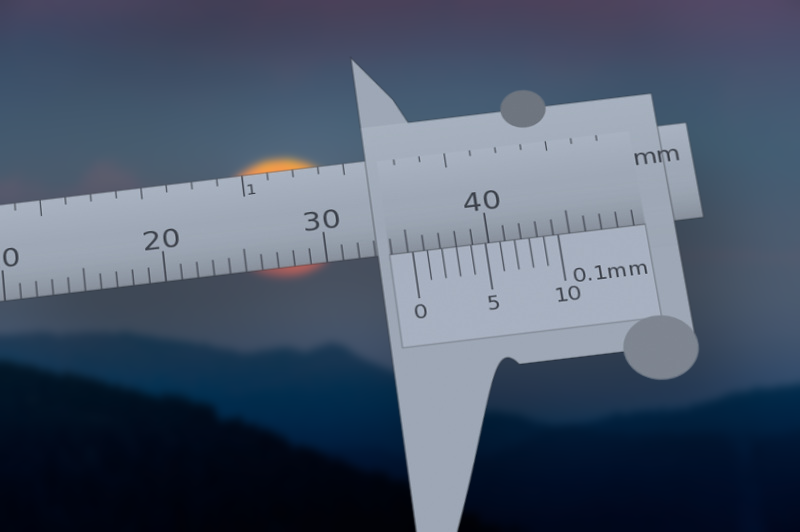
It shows **35.3** mm
